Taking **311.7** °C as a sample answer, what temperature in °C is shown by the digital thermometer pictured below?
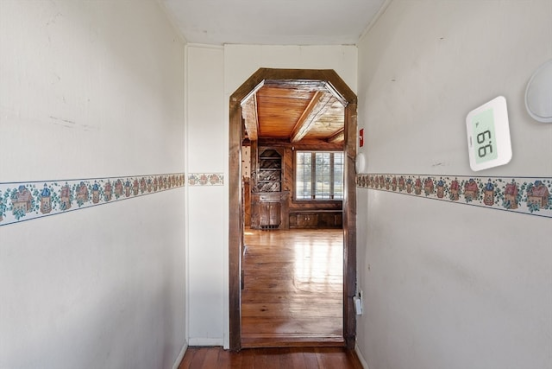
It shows **9.9** °C
